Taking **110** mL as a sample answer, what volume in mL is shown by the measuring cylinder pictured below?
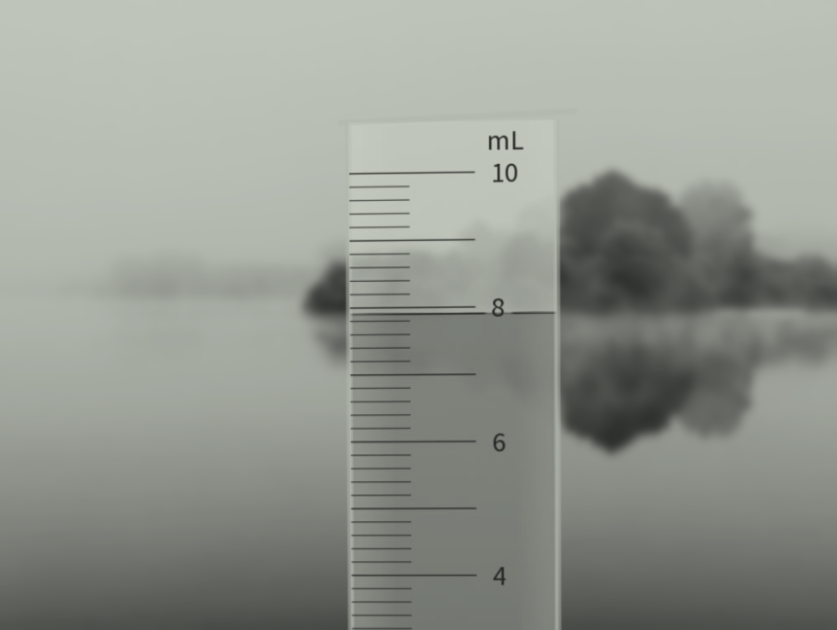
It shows **7.9** mL
